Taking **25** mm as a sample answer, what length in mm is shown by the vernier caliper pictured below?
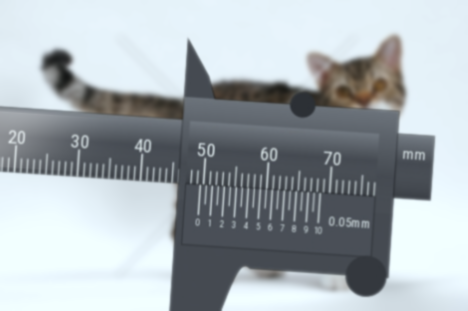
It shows **49.5** mm
